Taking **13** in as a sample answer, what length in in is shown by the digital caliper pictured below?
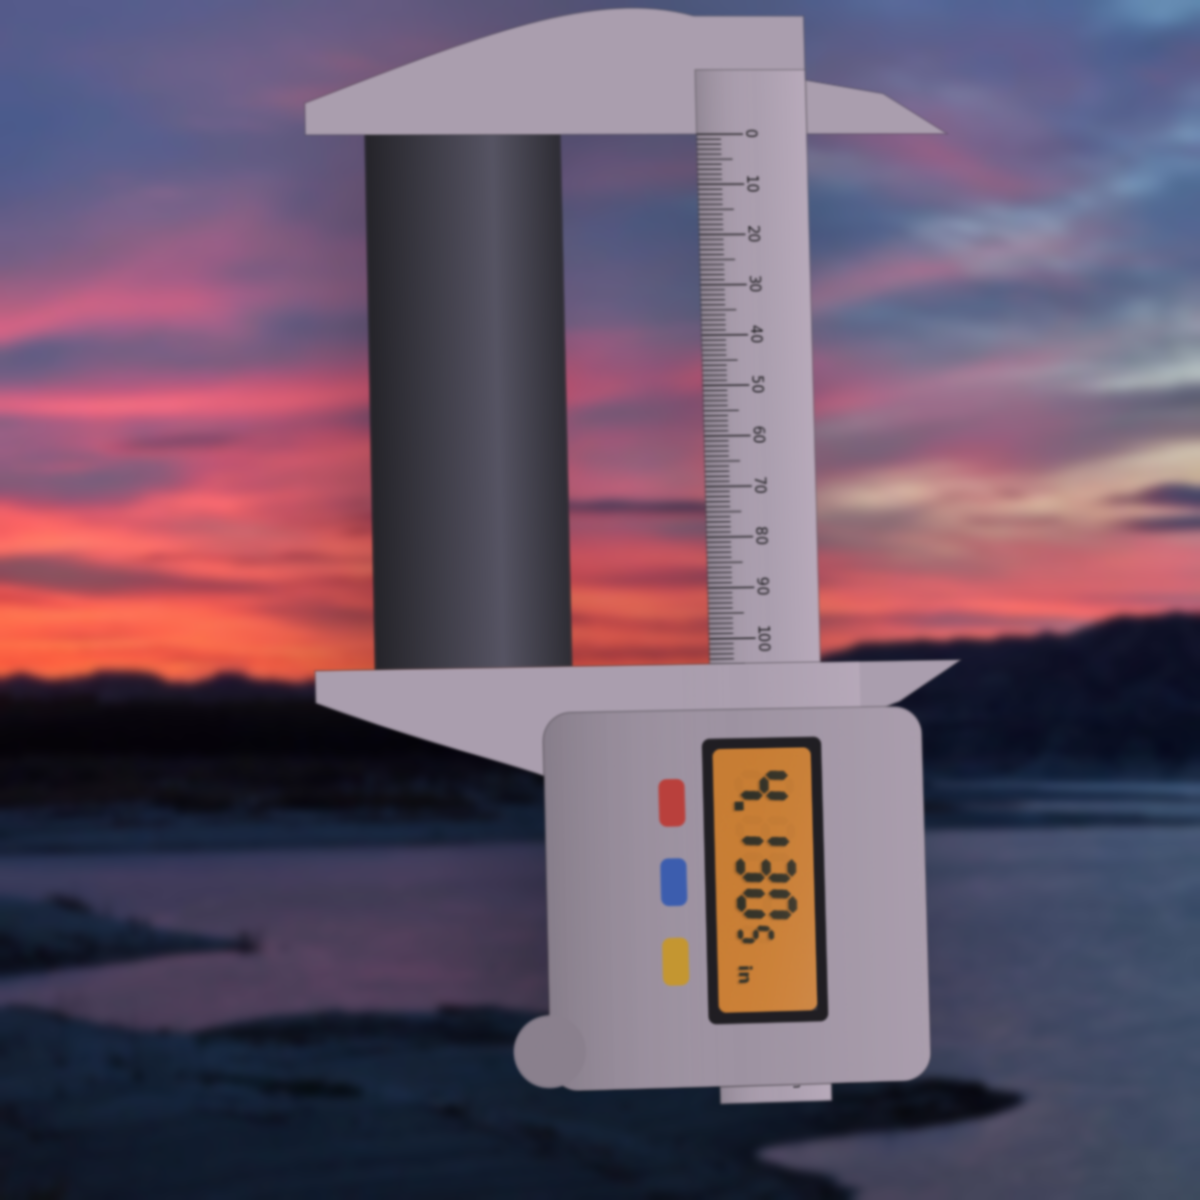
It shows **4.1305** in
